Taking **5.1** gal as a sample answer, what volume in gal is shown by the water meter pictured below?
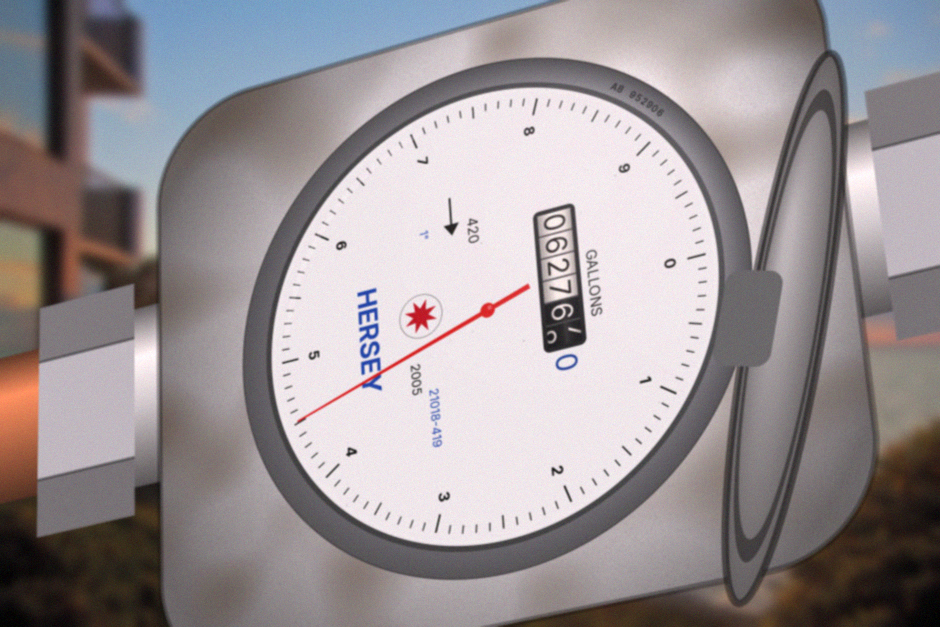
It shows **627674.5** gal
